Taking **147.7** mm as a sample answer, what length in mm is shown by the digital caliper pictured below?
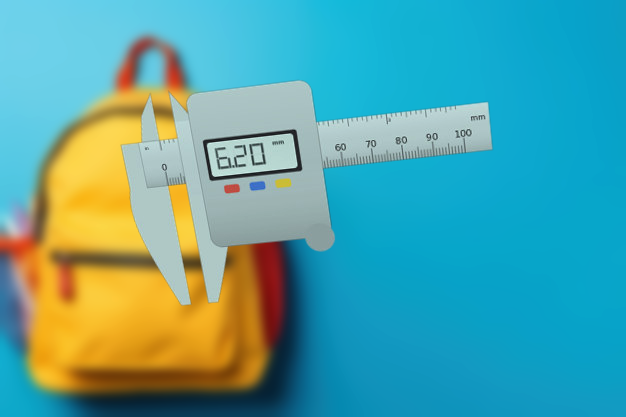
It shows **6.20** mm
